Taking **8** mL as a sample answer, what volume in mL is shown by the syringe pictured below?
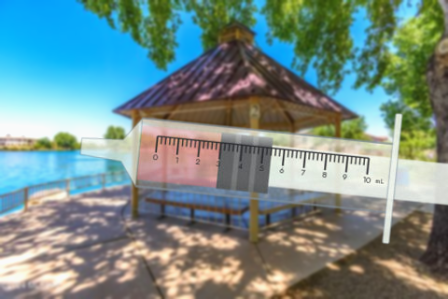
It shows **3** mL
